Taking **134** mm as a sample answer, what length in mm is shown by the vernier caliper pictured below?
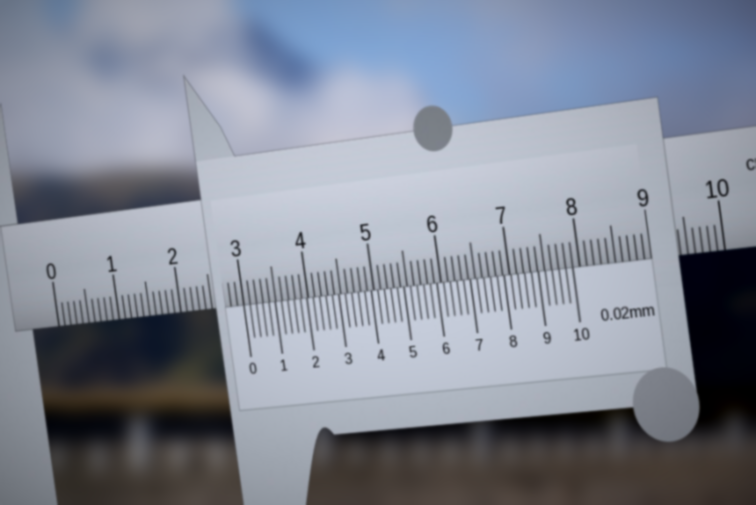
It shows **30.0** mm
